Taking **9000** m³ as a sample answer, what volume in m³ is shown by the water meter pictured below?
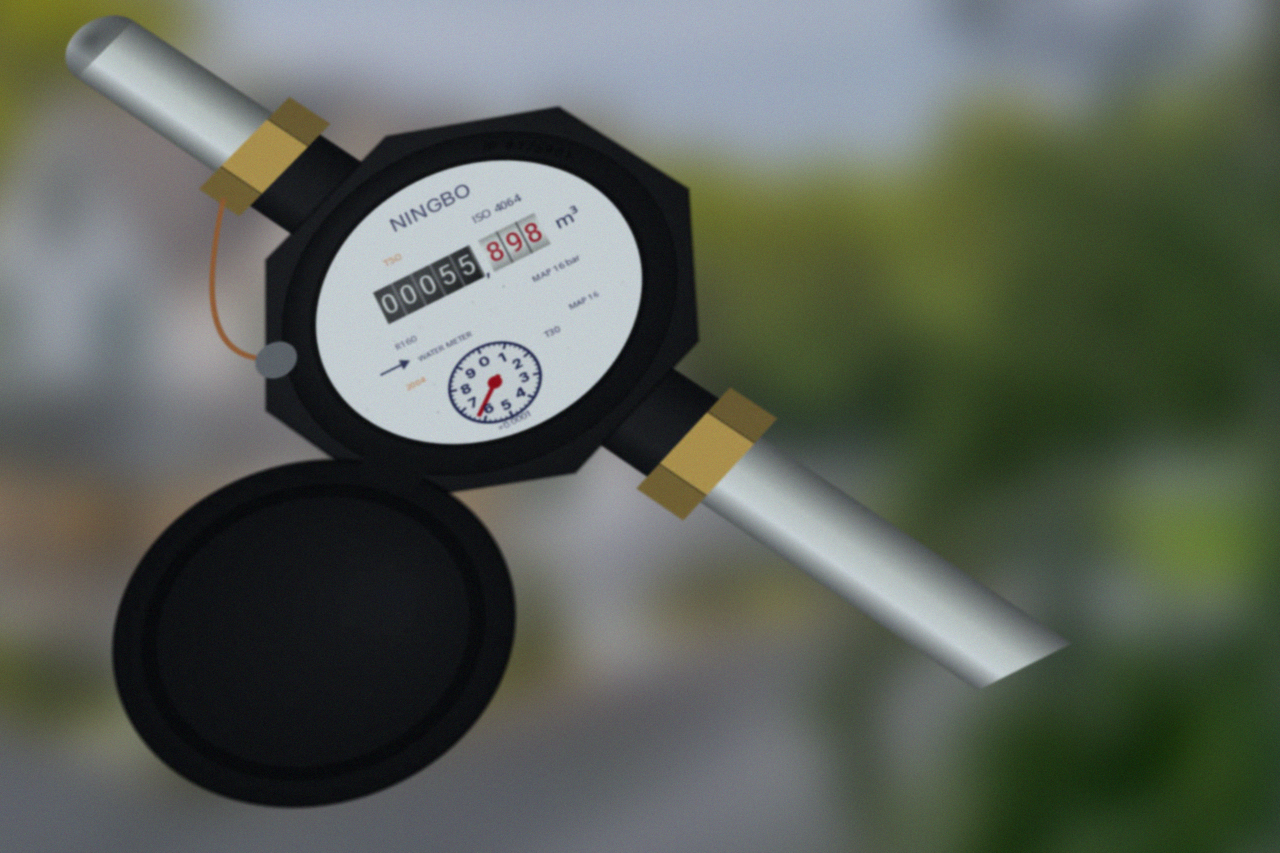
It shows **55.8986** m³
